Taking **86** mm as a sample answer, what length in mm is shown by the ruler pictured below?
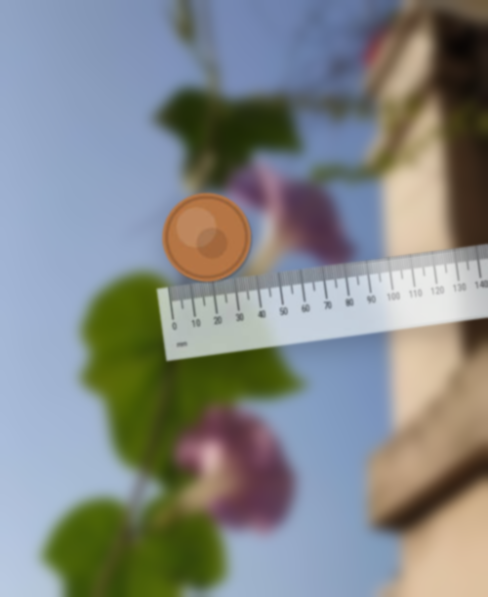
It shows **40** mm
